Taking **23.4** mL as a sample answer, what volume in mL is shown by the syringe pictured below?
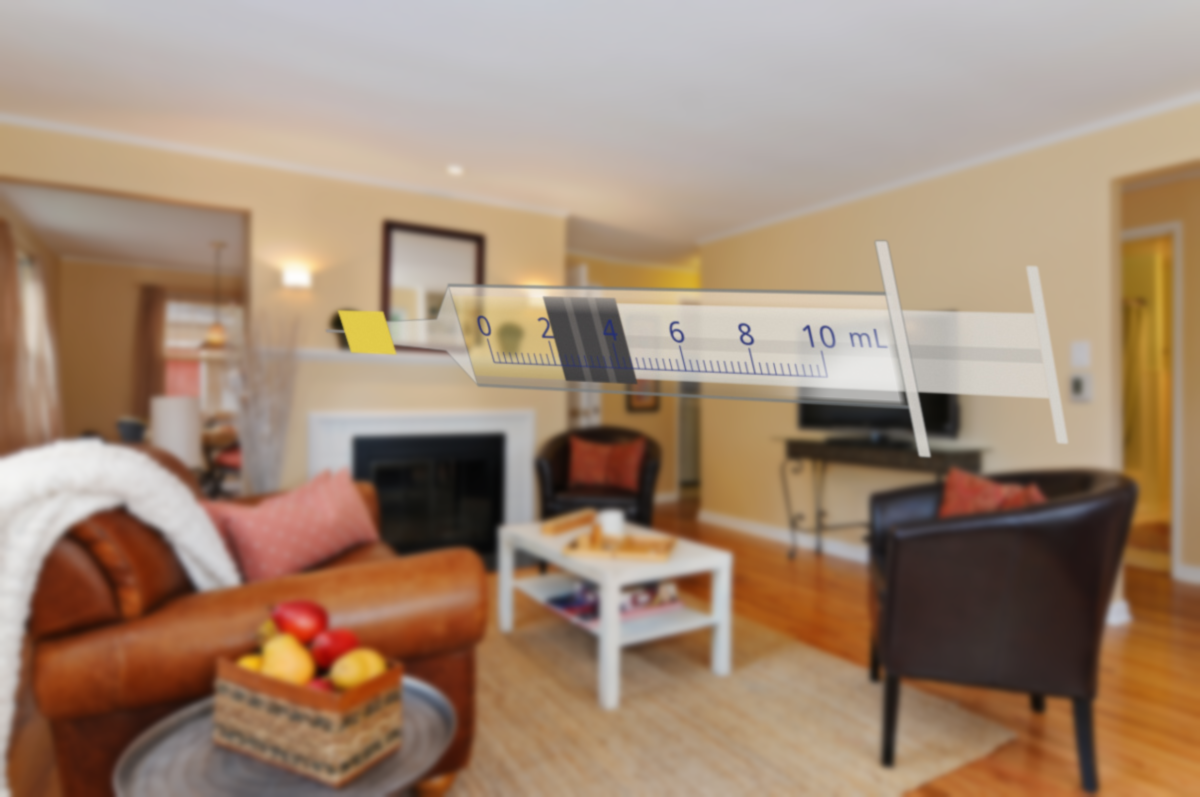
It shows **2.2** mL
